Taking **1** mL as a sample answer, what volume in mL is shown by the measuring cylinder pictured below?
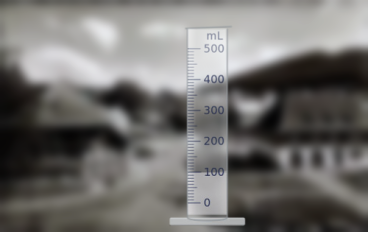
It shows **100** mL
